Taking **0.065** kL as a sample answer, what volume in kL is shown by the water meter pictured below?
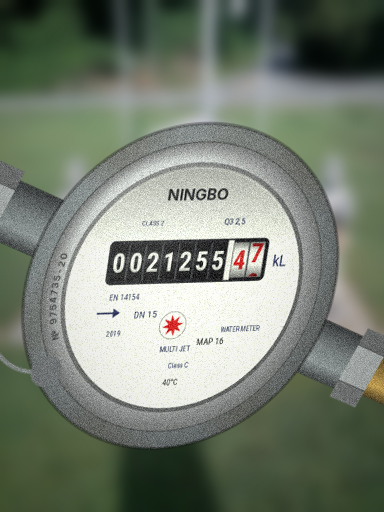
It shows **21255.47** kL
